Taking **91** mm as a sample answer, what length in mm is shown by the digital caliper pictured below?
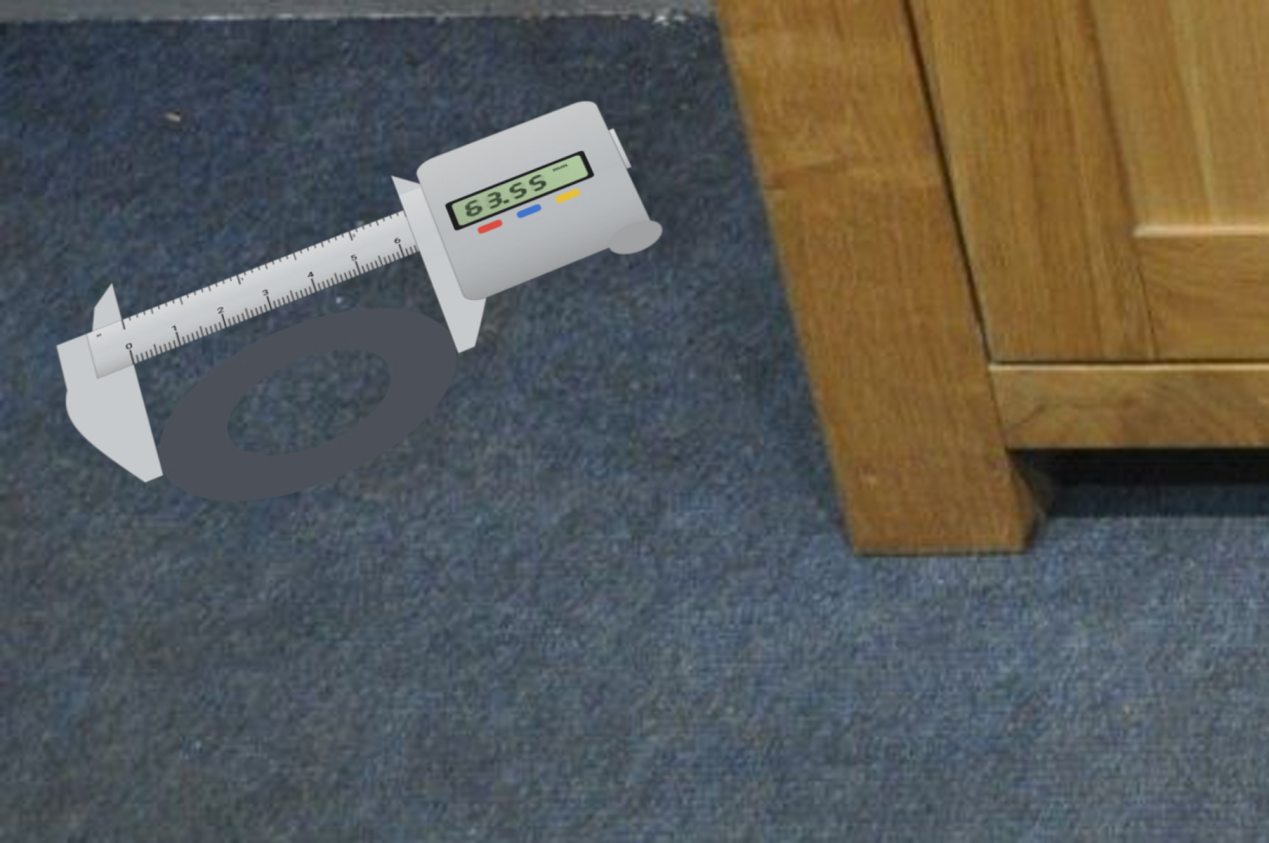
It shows **63.55** mm
